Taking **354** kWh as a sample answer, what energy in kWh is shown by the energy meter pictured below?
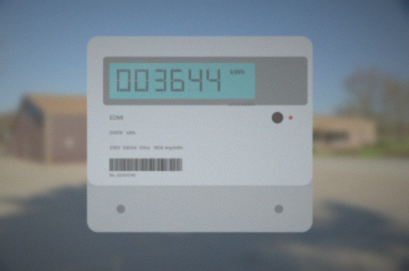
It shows **3644** kWh
